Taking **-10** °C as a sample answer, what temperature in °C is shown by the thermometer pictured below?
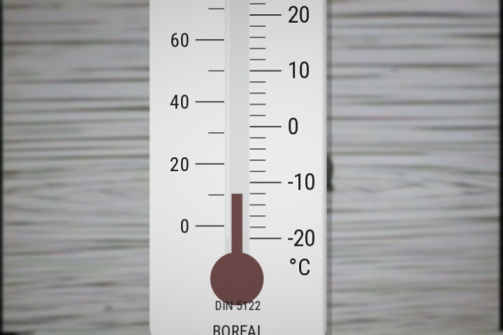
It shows **-12** °C
